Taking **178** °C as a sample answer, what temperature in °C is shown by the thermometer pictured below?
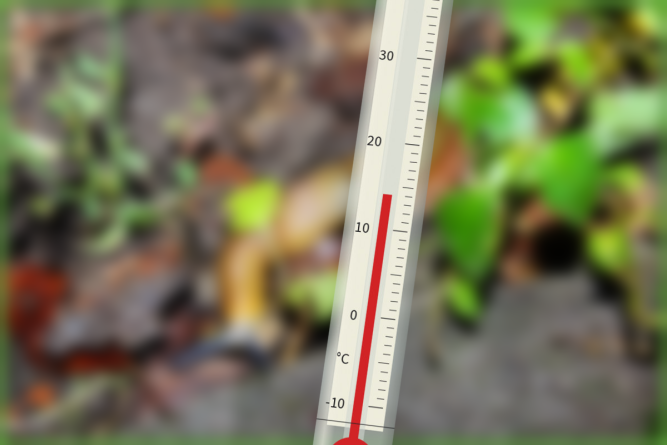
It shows **14** °C
